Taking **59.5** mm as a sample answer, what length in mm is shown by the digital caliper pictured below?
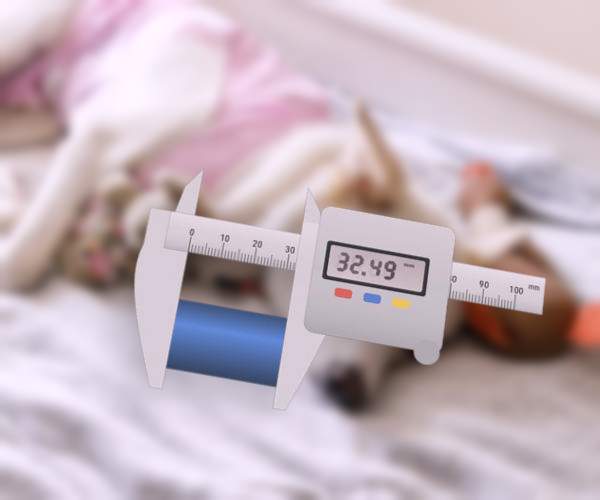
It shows **32.49** mm
